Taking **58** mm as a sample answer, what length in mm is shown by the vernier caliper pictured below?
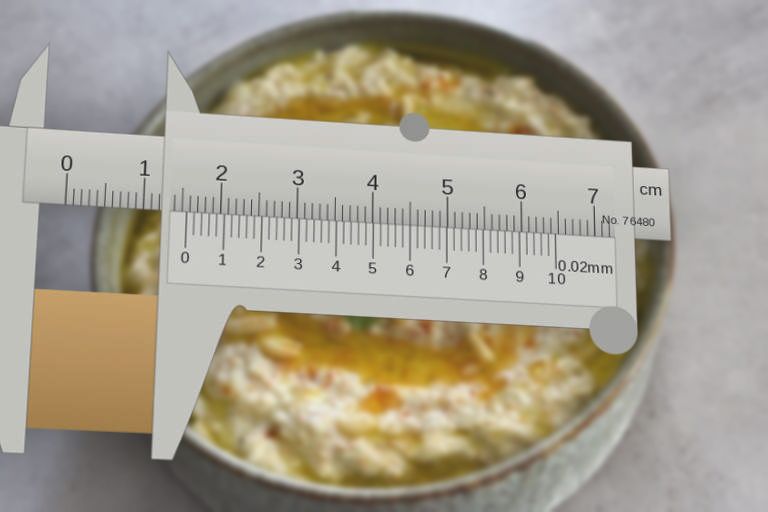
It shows **15.6** mm
